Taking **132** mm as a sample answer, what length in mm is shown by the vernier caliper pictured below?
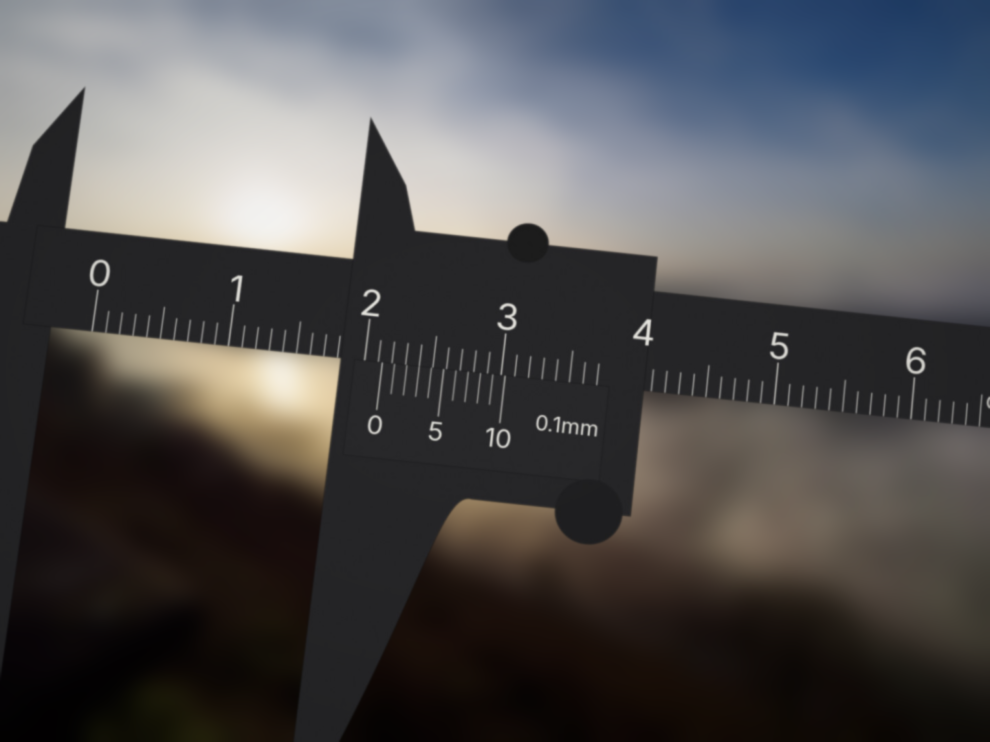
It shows **21.3** mm
